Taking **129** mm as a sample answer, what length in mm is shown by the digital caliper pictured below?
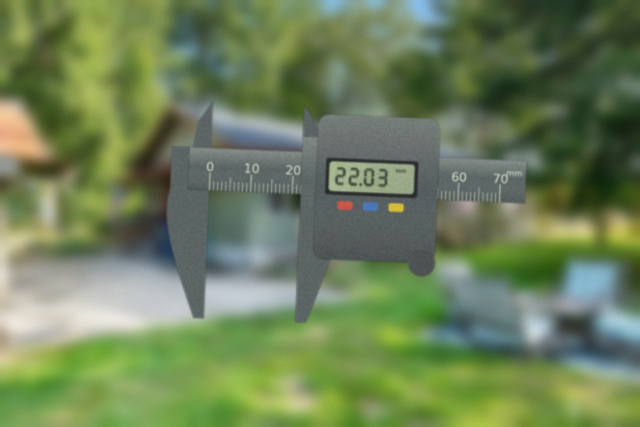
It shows **22.03** mm
